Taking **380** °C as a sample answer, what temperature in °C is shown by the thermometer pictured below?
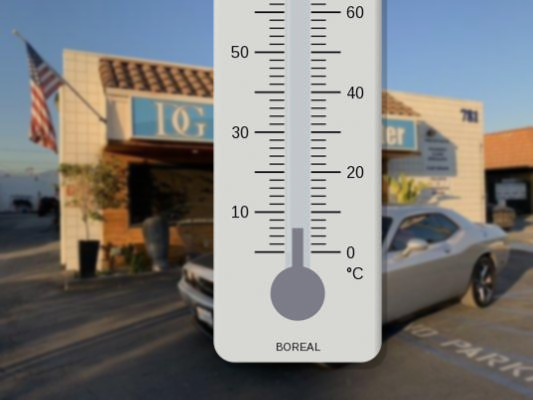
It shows **6** °C
